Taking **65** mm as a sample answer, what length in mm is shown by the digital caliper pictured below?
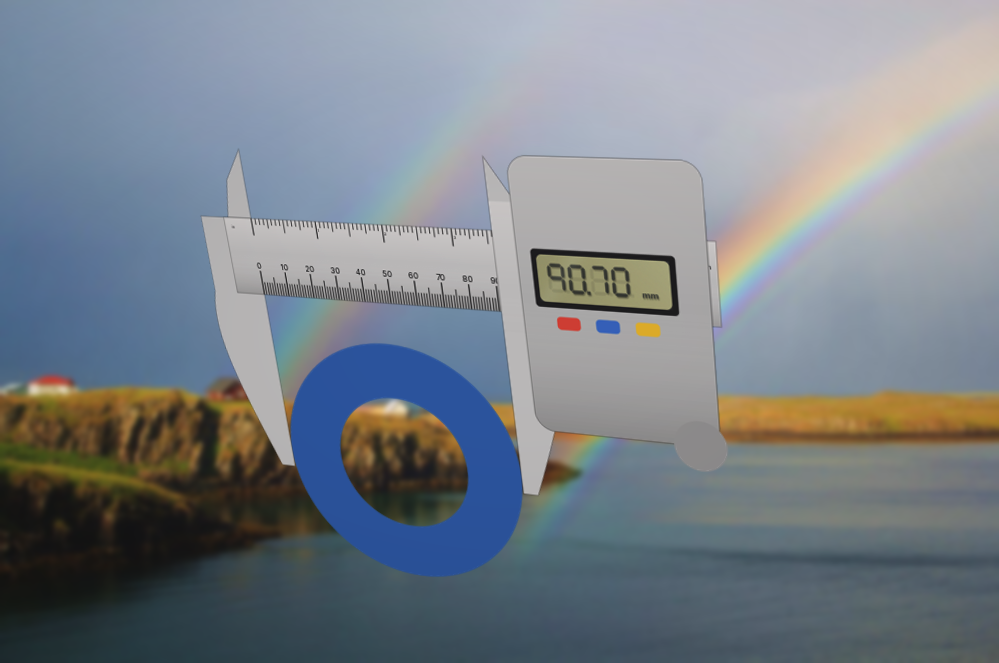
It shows **90.70** mm
